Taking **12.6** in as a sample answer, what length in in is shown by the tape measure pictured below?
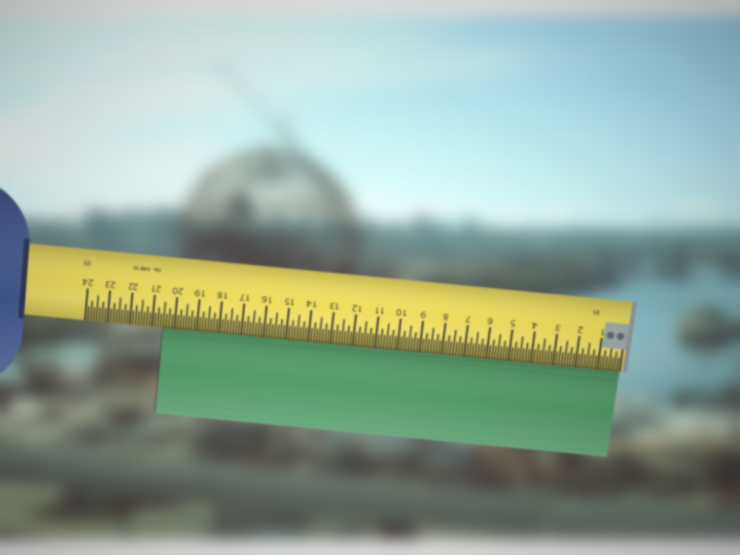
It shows **20.5** in
